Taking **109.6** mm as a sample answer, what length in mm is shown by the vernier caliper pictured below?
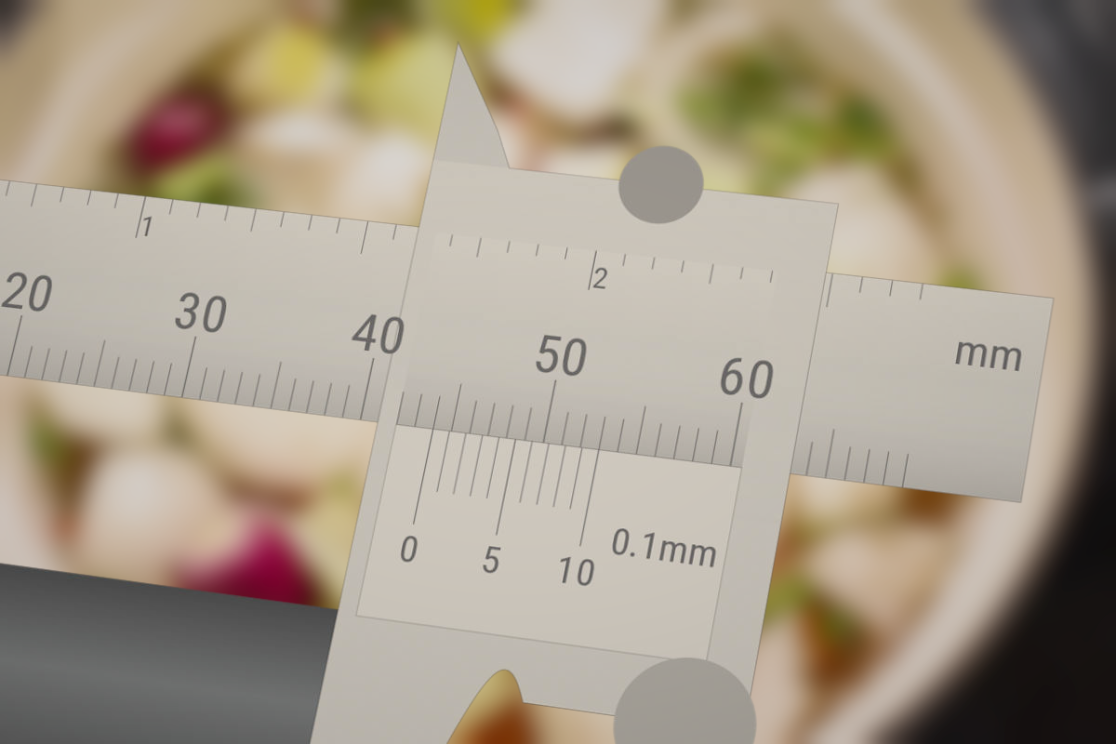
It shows **44.0** mm
